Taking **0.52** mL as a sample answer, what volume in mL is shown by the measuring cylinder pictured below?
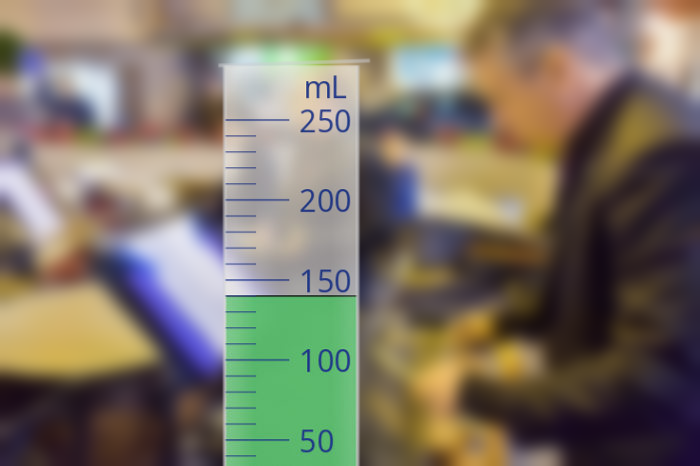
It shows **140** mL
